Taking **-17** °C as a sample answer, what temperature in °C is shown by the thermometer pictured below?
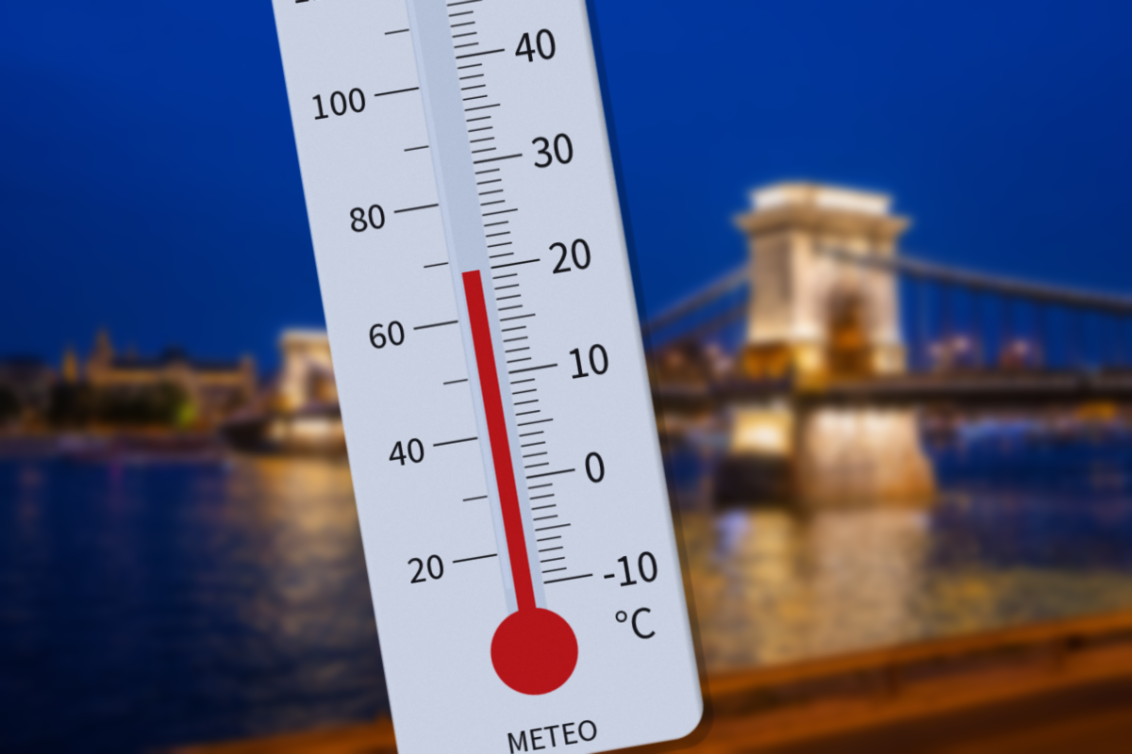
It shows **20** °C
